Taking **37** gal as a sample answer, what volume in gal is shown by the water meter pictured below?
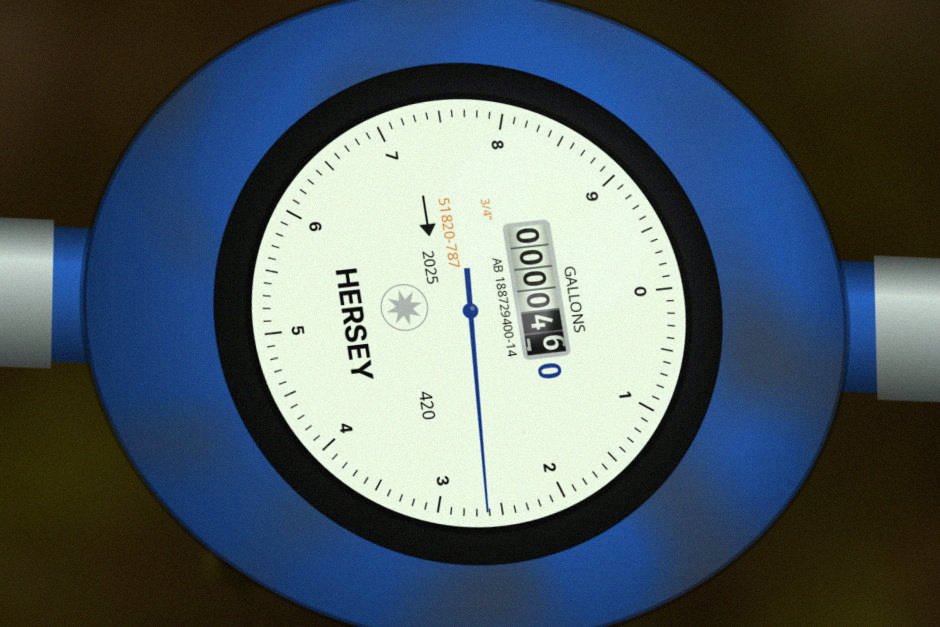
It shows **462.6** gal
